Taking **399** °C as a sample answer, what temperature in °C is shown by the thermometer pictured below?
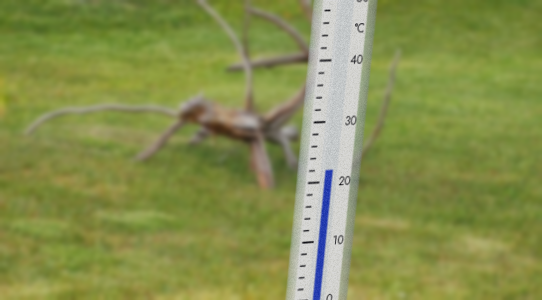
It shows **22** °C
